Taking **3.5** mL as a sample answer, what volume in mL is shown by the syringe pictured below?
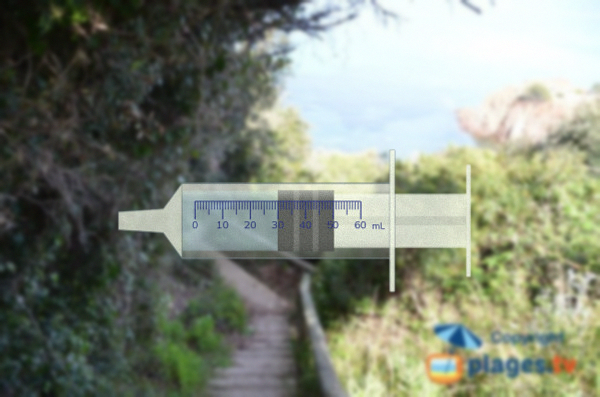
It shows **30** mL
